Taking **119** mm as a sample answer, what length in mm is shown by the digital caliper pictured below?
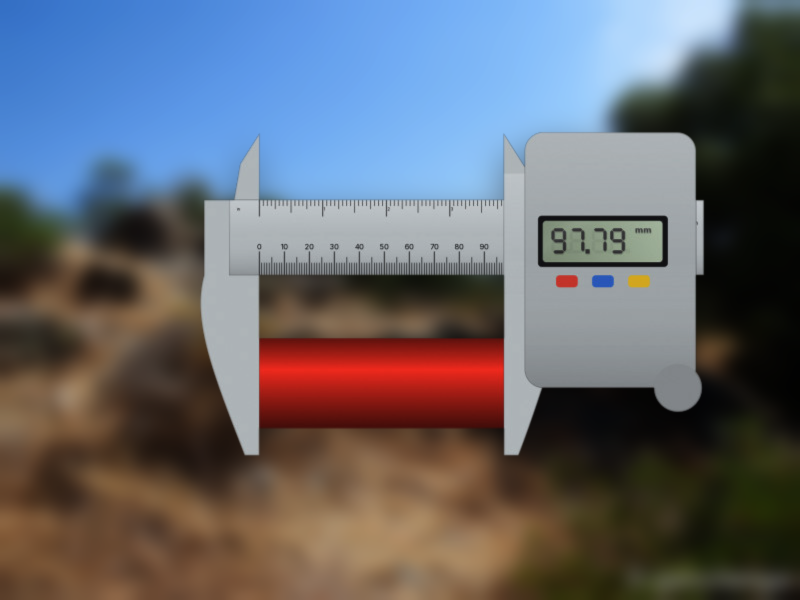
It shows **97.79** mm
